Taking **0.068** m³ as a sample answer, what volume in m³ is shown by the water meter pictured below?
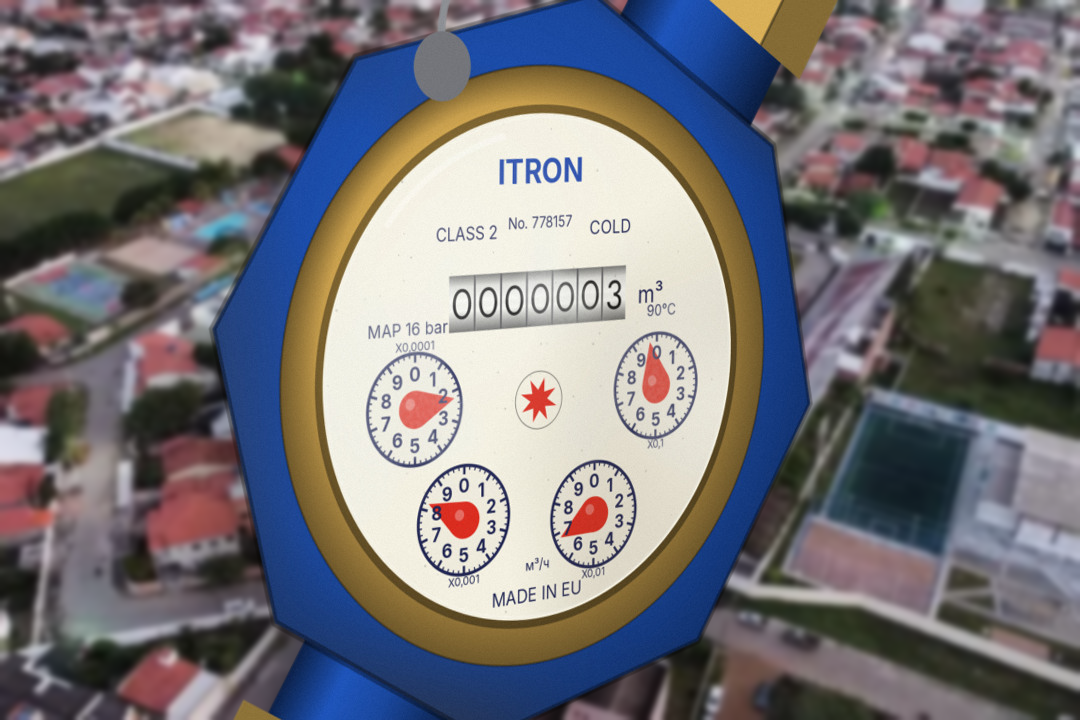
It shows **2.9682** m³
